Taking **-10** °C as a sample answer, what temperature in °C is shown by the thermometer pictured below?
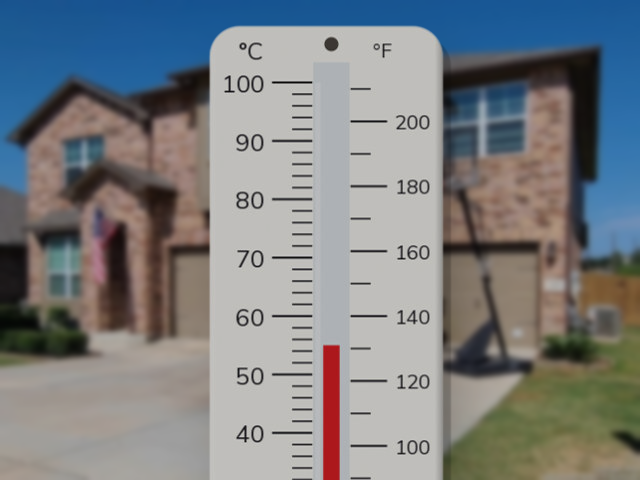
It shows **55** °C
